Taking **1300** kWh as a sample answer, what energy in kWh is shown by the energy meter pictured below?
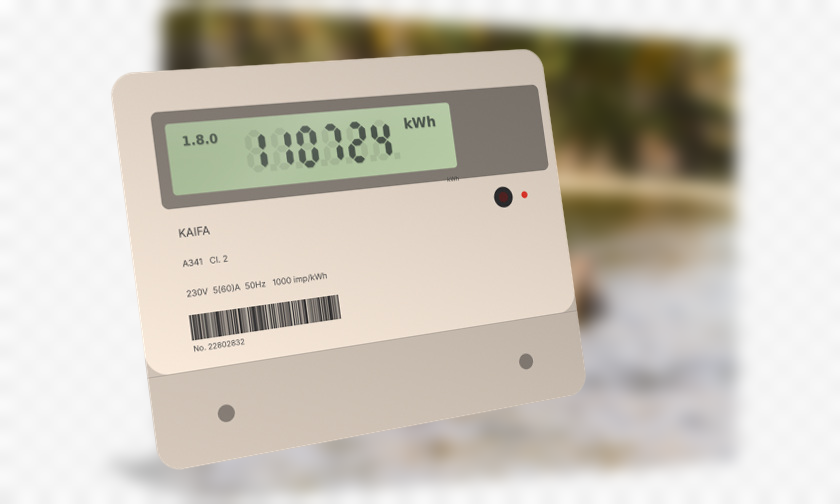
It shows **110724** kWh
